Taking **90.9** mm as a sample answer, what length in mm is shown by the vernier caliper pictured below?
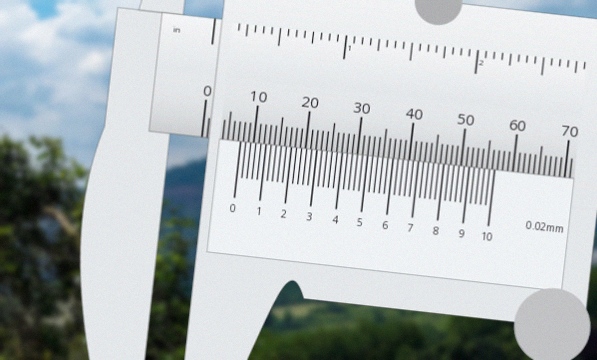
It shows **7.5** mm
